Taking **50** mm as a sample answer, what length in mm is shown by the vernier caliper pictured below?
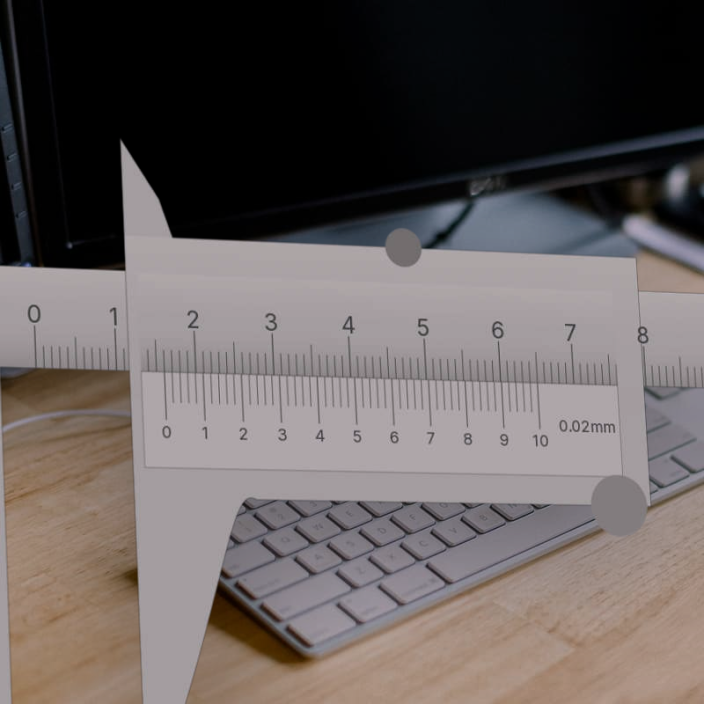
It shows **16.0** mm
